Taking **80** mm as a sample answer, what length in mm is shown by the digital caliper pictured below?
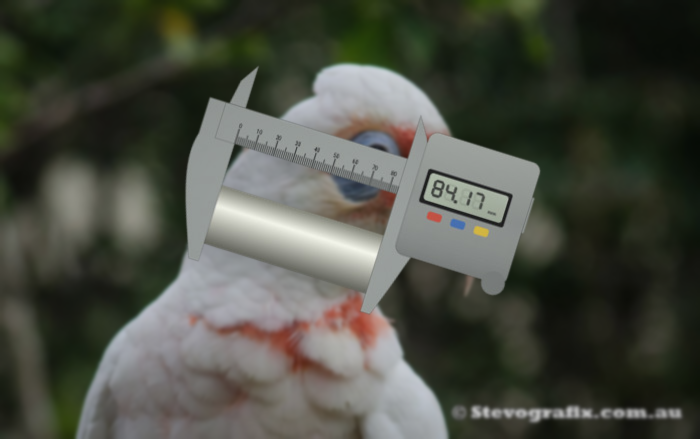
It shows **84.17** mm
